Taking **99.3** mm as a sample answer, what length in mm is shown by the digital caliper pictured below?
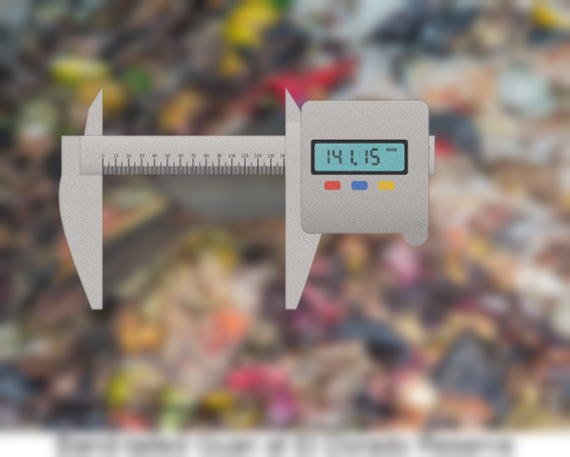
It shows **141.15** mm
